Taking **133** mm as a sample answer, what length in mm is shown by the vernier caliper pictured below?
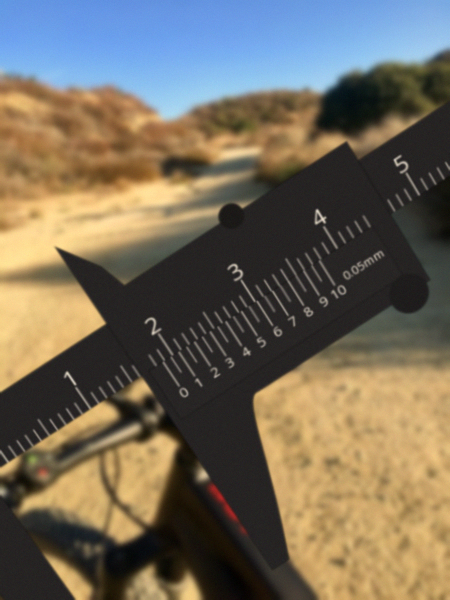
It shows **18.8** mm
